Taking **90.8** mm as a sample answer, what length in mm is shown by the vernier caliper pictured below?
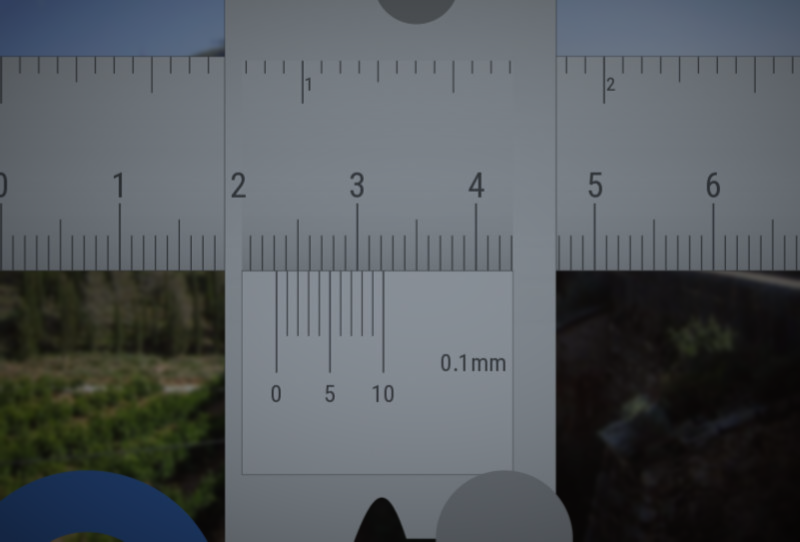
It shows **23.2** mm
